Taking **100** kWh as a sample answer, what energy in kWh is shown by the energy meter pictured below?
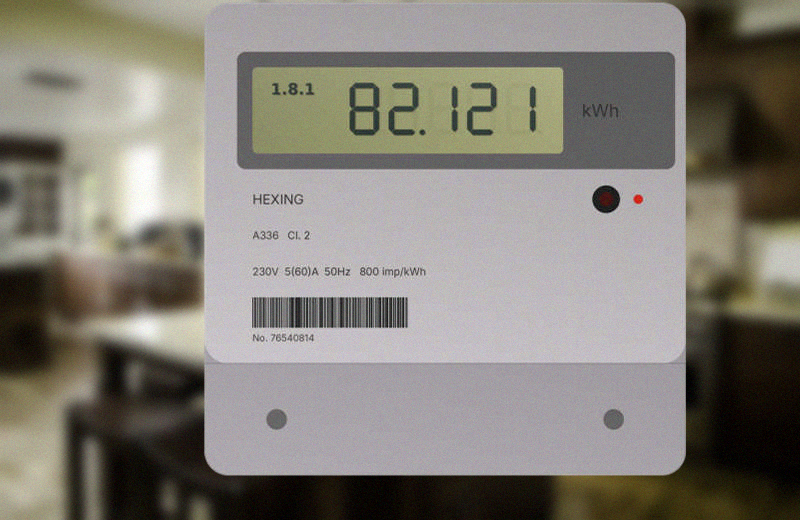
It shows **82.121** kWh
